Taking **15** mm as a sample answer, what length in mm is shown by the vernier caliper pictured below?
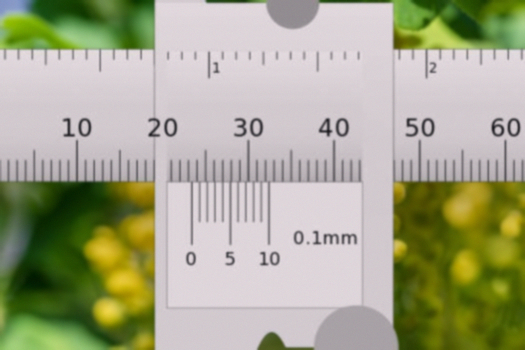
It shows **23.4** mm
